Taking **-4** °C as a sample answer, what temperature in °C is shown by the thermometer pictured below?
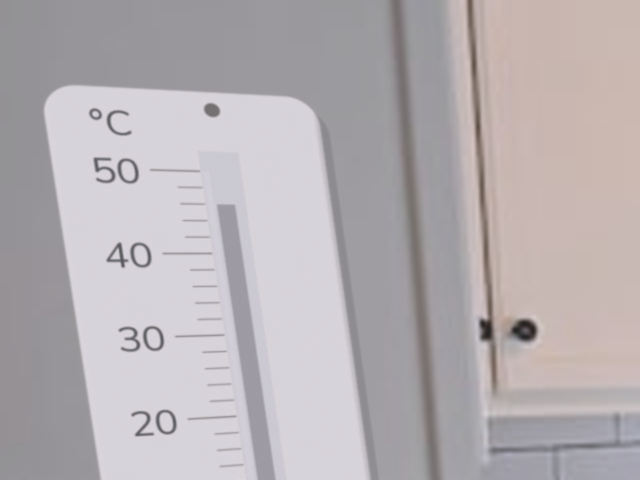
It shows **46** °C
